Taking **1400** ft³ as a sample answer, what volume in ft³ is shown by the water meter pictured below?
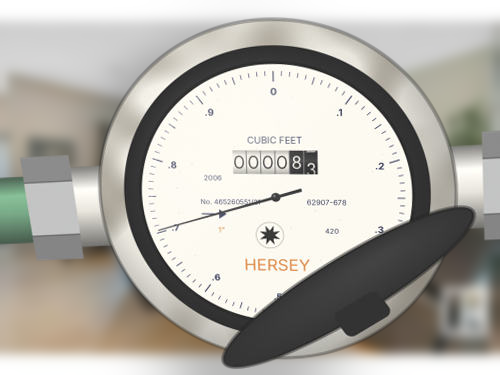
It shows **82.70** ft³
